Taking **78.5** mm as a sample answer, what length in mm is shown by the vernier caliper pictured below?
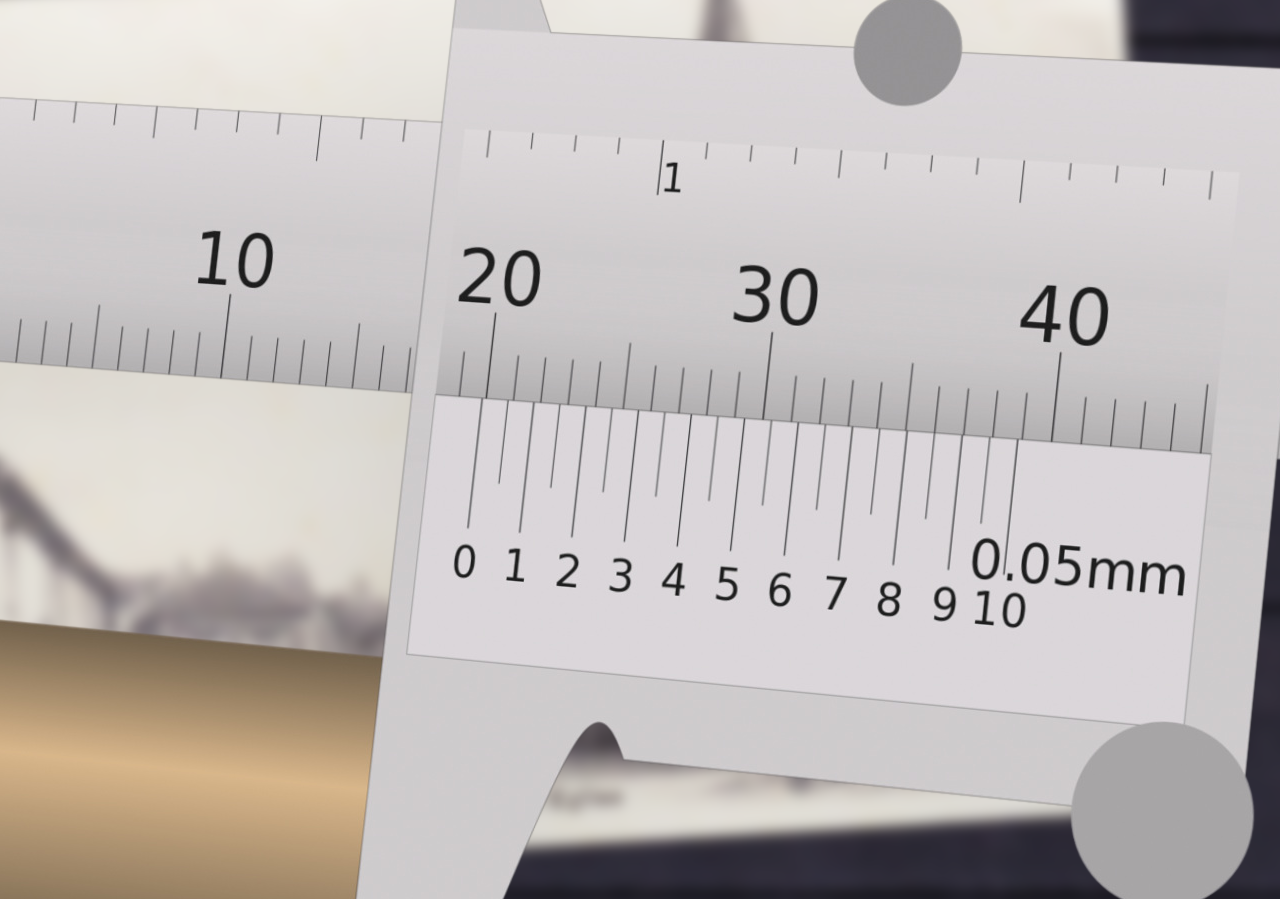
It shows **19.85** mm
